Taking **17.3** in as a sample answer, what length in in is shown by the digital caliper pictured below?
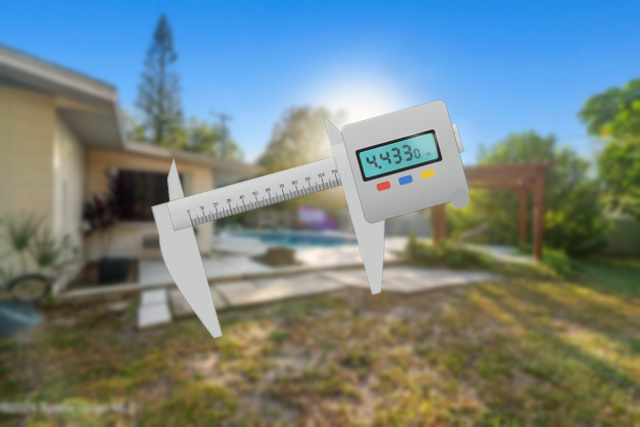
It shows **4.4330** in
